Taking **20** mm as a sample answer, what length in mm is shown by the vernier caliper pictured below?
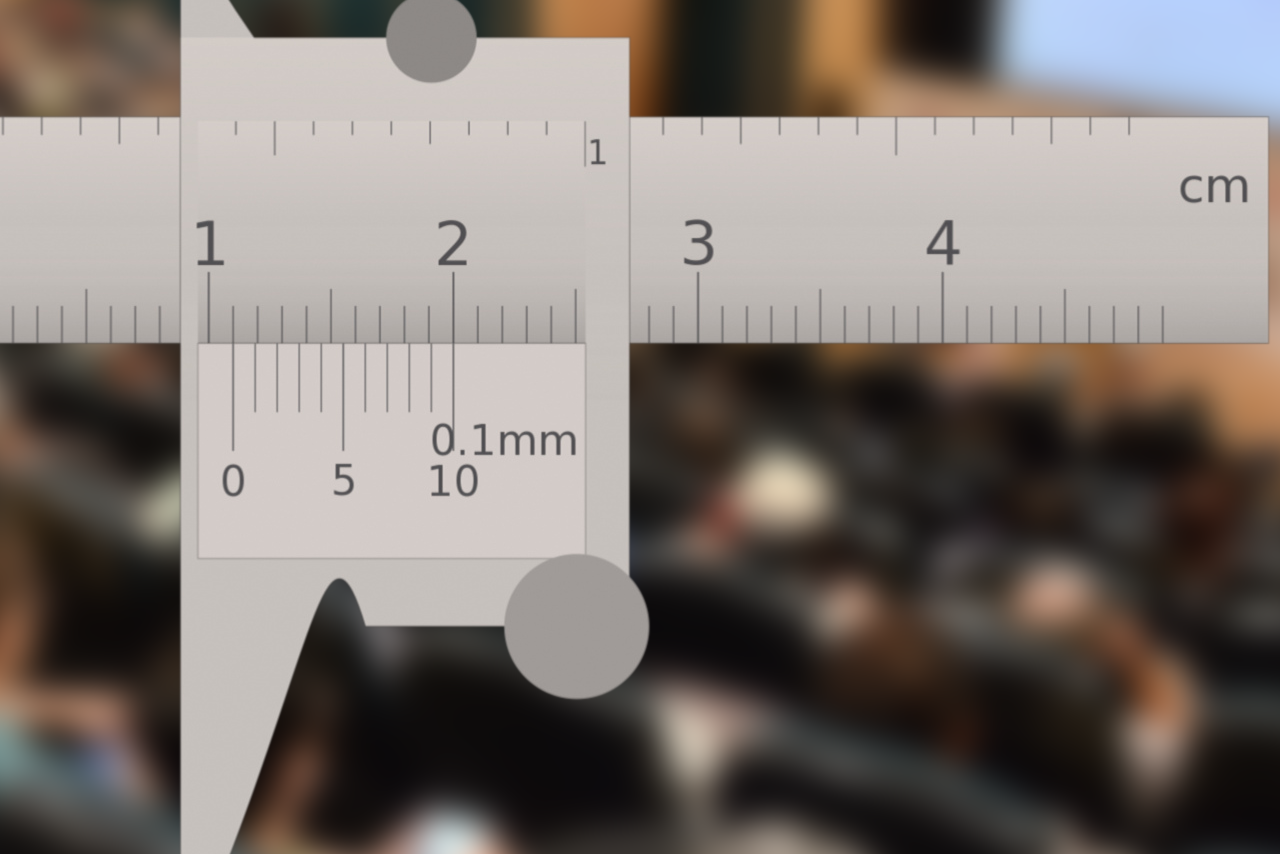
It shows **11.0** mm
